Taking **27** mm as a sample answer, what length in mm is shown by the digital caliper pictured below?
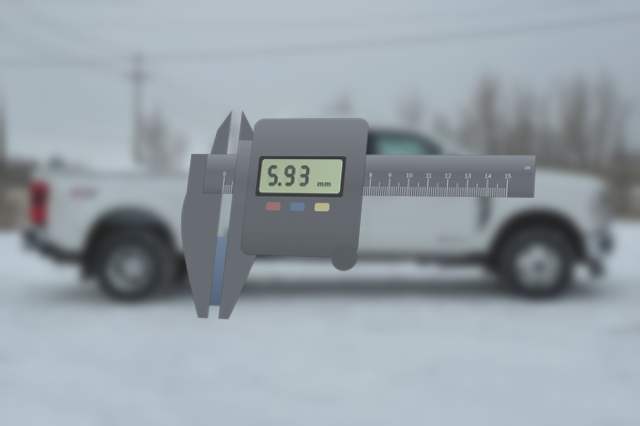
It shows **5.93** mm
